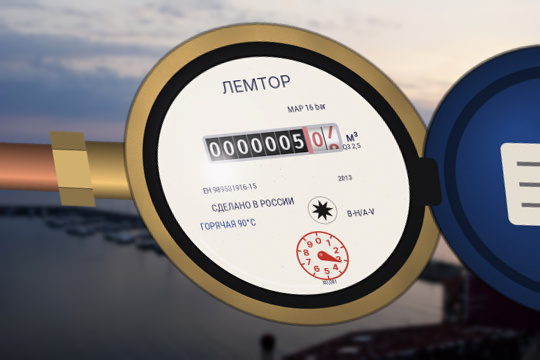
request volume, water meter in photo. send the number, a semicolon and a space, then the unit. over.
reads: 5.073; m³
